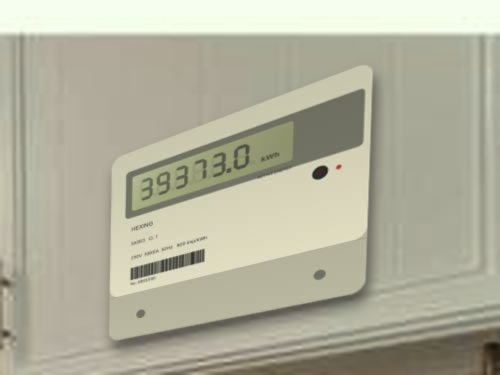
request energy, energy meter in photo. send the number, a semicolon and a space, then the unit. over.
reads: 39373.0; kWh
